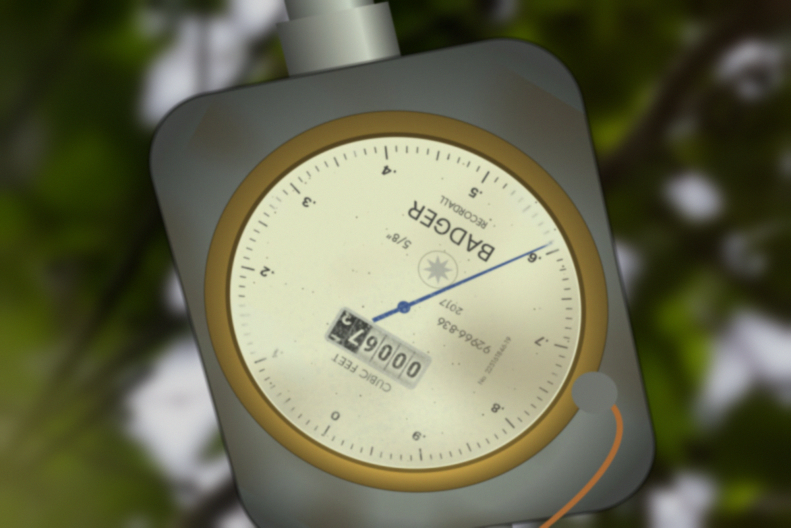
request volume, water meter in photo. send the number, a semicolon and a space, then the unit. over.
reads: 672.59; ft³
